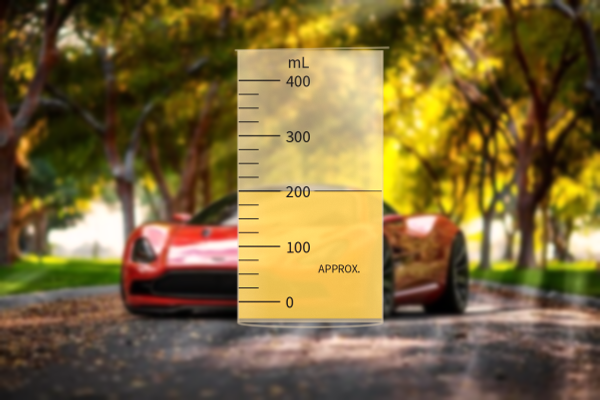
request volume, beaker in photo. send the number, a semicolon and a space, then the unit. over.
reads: 200; mL
